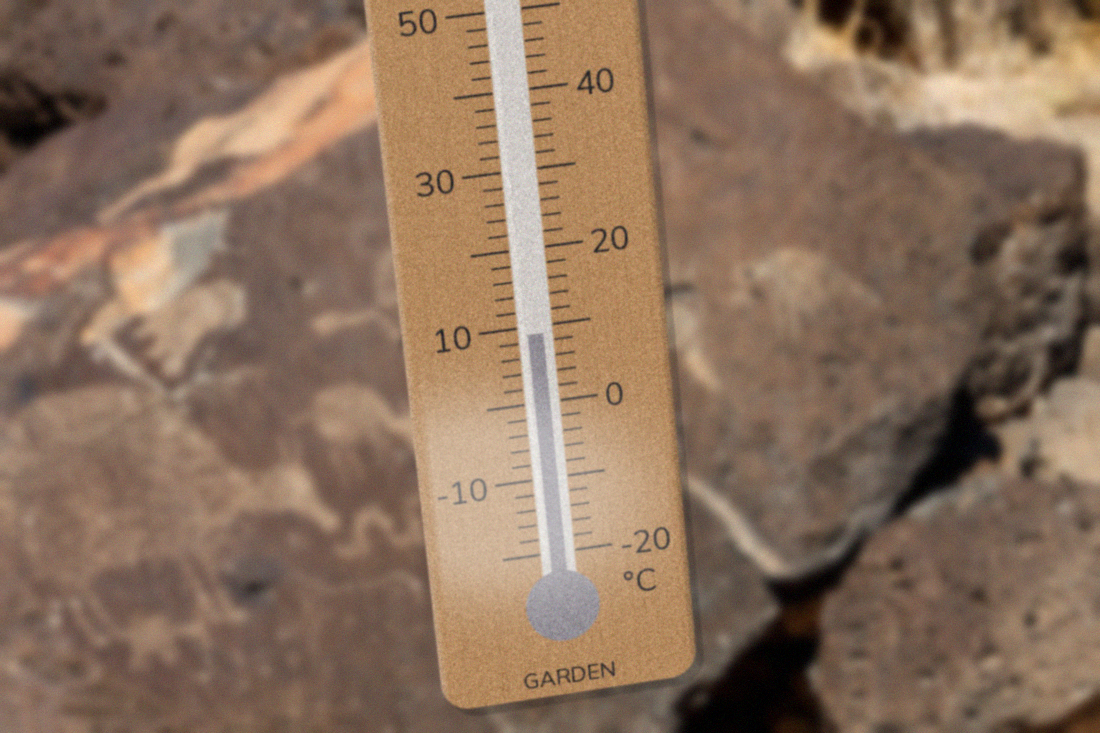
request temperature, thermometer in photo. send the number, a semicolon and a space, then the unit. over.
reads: 9; °C
